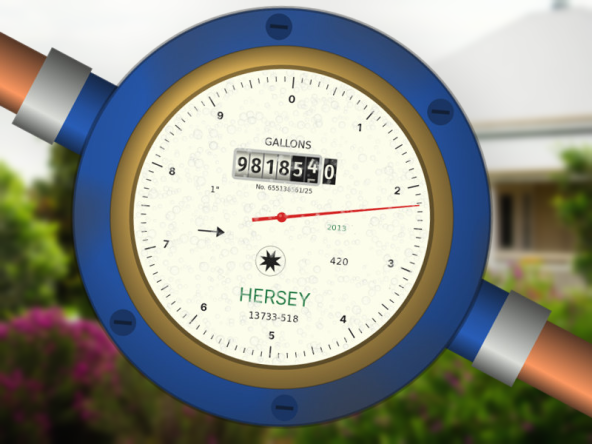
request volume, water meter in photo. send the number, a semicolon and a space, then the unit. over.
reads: 9818542.2; gal
